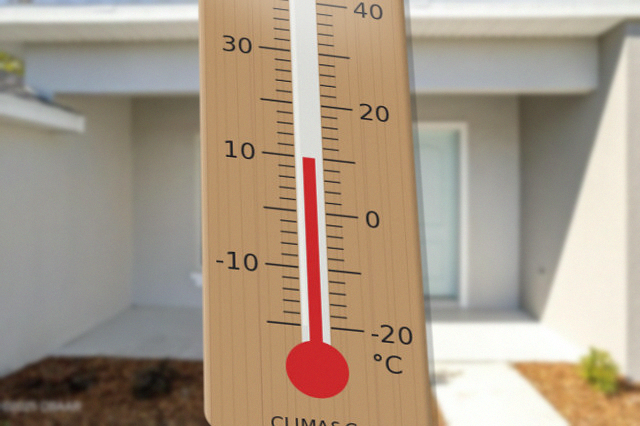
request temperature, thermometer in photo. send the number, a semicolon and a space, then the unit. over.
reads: 10; °C
